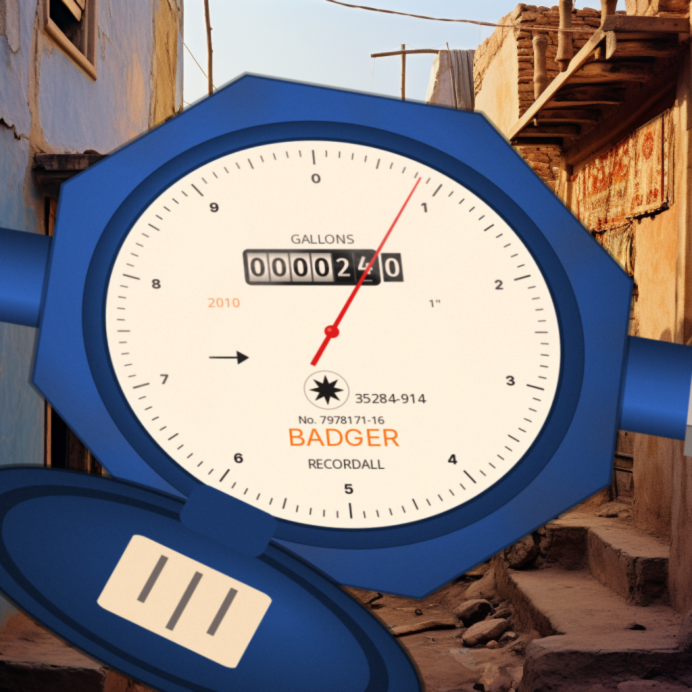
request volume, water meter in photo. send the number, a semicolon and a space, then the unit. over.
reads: 240.8; gal
